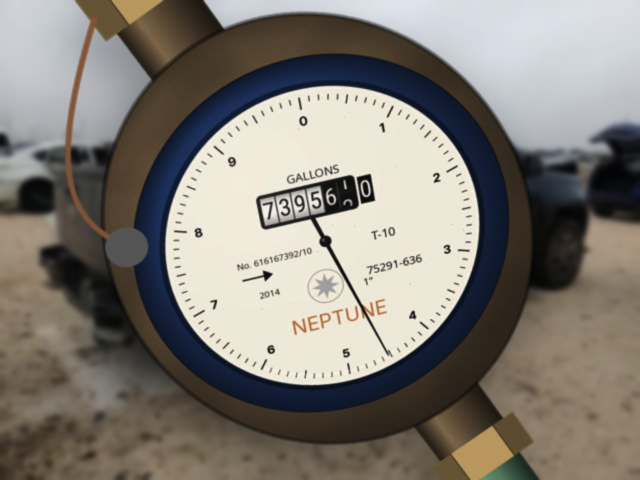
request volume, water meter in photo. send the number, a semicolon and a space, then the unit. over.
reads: 7395614.5; gal
